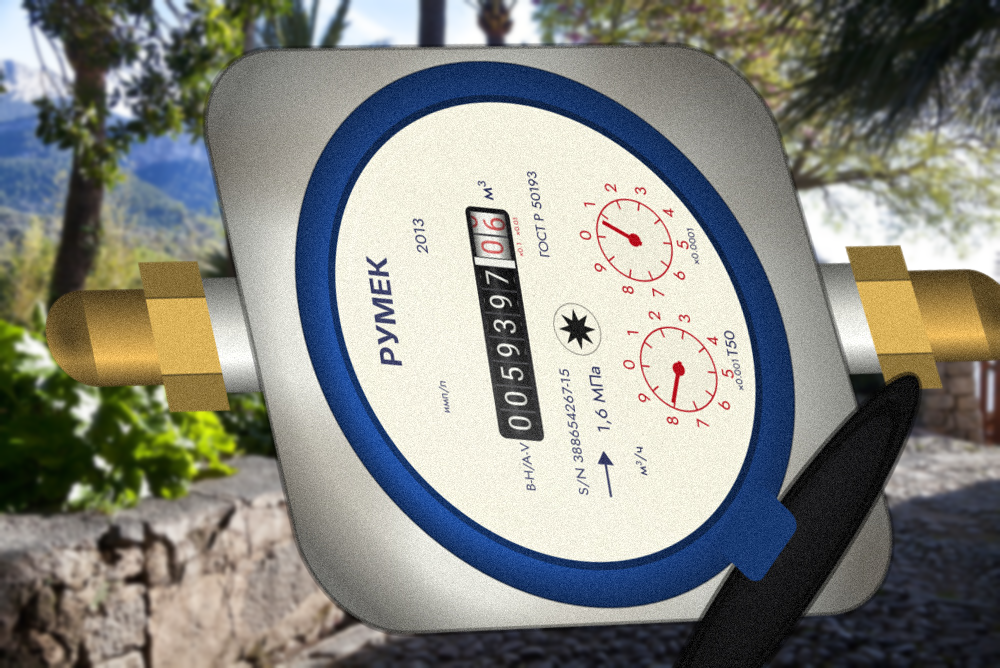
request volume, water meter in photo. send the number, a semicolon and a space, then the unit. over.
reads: 59397.0580; m³
